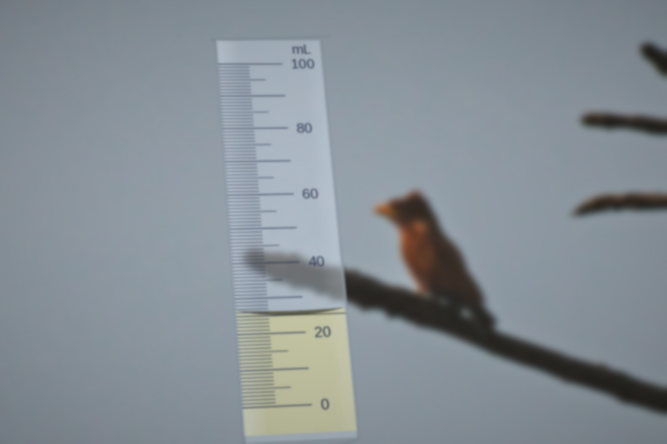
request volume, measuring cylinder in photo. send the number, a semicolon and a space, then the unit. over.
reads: 25; mL
